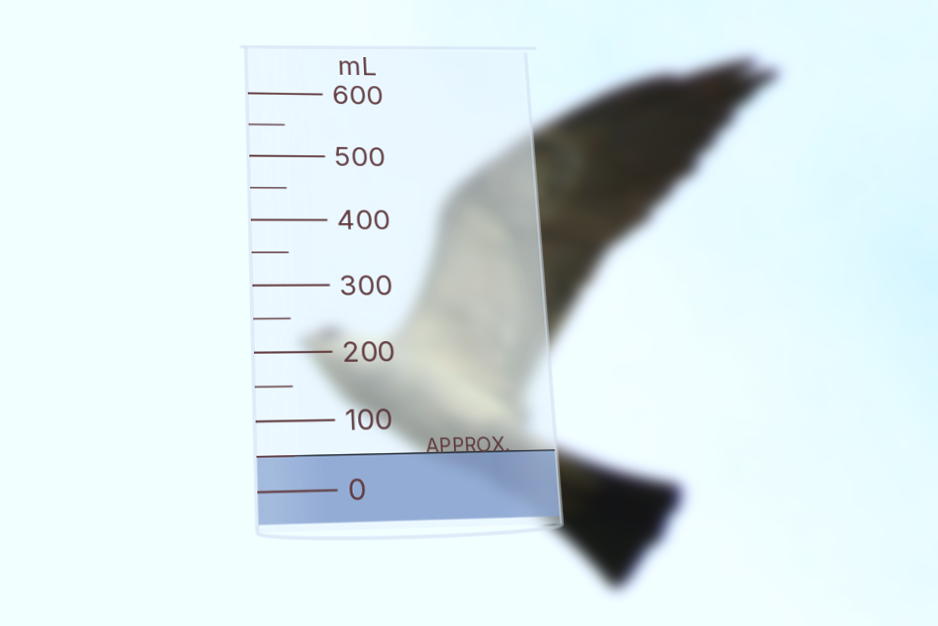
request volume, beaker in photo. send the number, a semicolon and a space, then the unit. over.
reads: 50; mL
